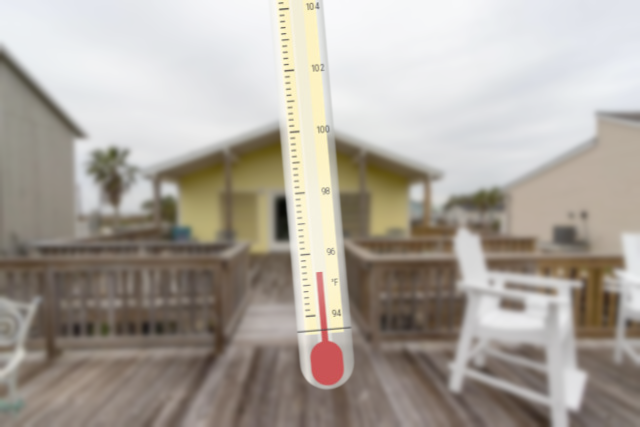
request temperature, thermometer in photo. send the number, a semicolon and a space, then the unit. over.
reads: 95.4; °F
